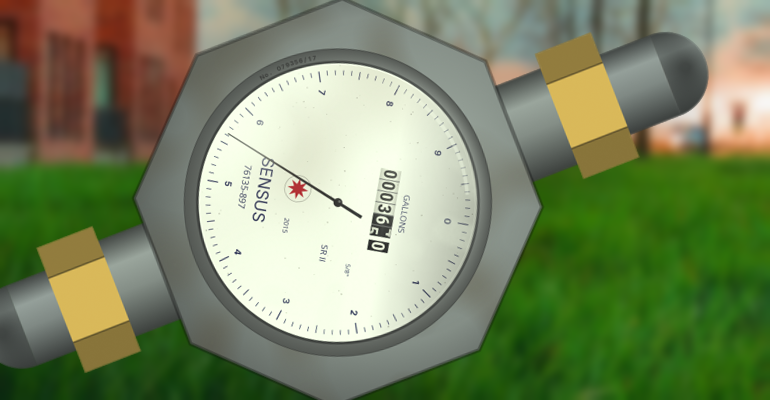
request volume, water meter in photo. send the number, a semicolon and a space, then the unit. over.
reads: 3645.6; gal
